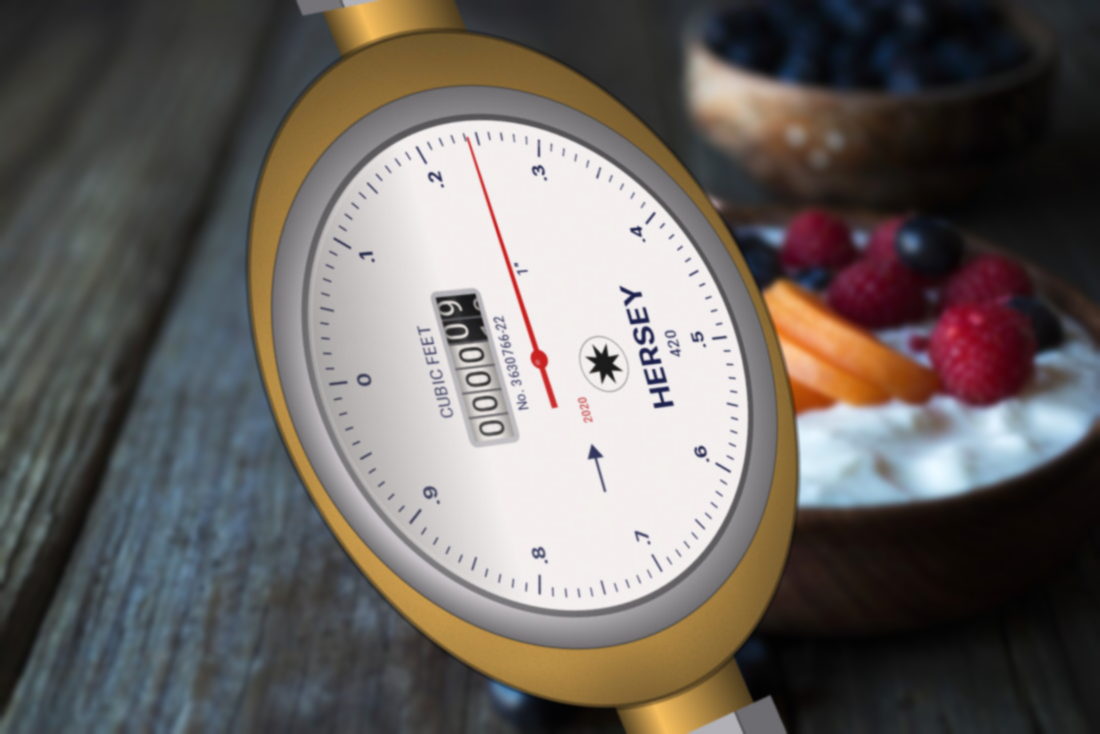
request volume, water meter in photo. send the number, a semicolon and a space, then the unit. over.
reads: 9.24; ft³
